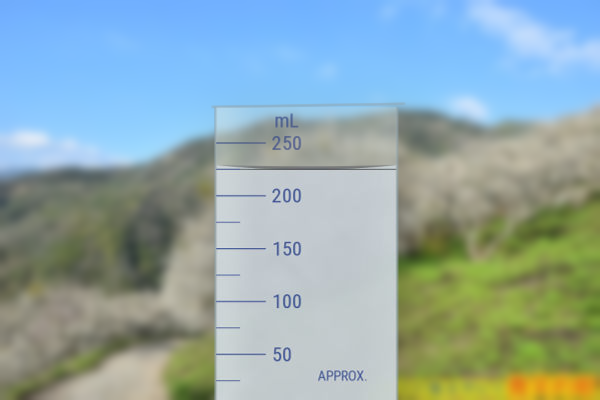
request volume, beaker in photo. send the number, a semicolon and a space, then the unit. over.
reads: 225; mL
